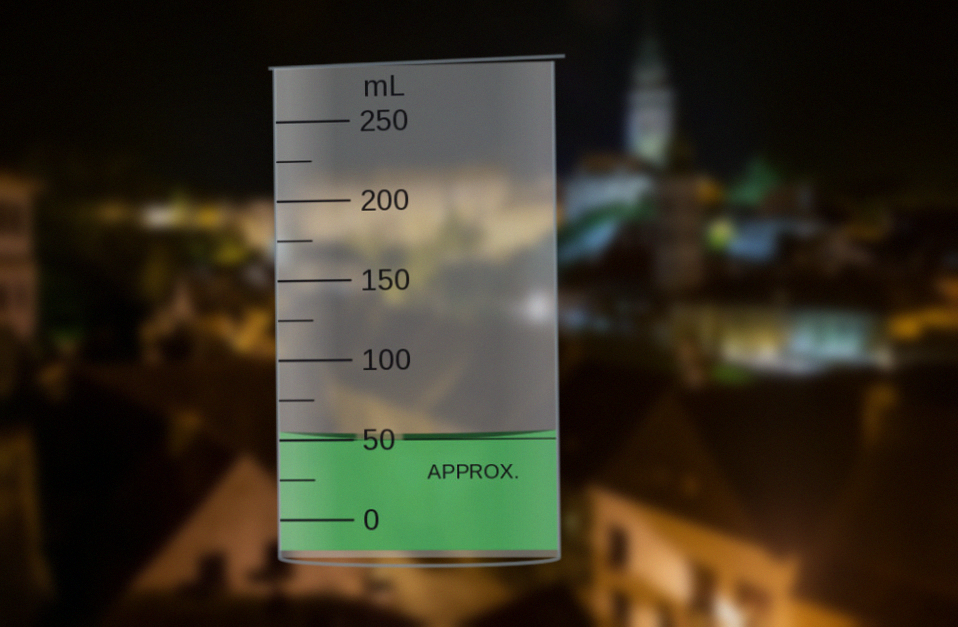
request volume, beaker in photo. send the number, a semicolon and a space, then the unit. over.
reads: 50; mL
